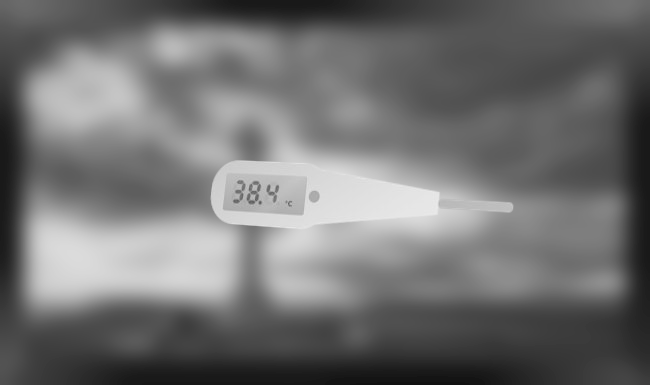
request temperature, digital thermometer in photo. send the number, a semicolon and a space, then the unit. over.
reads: 38.4; °C
